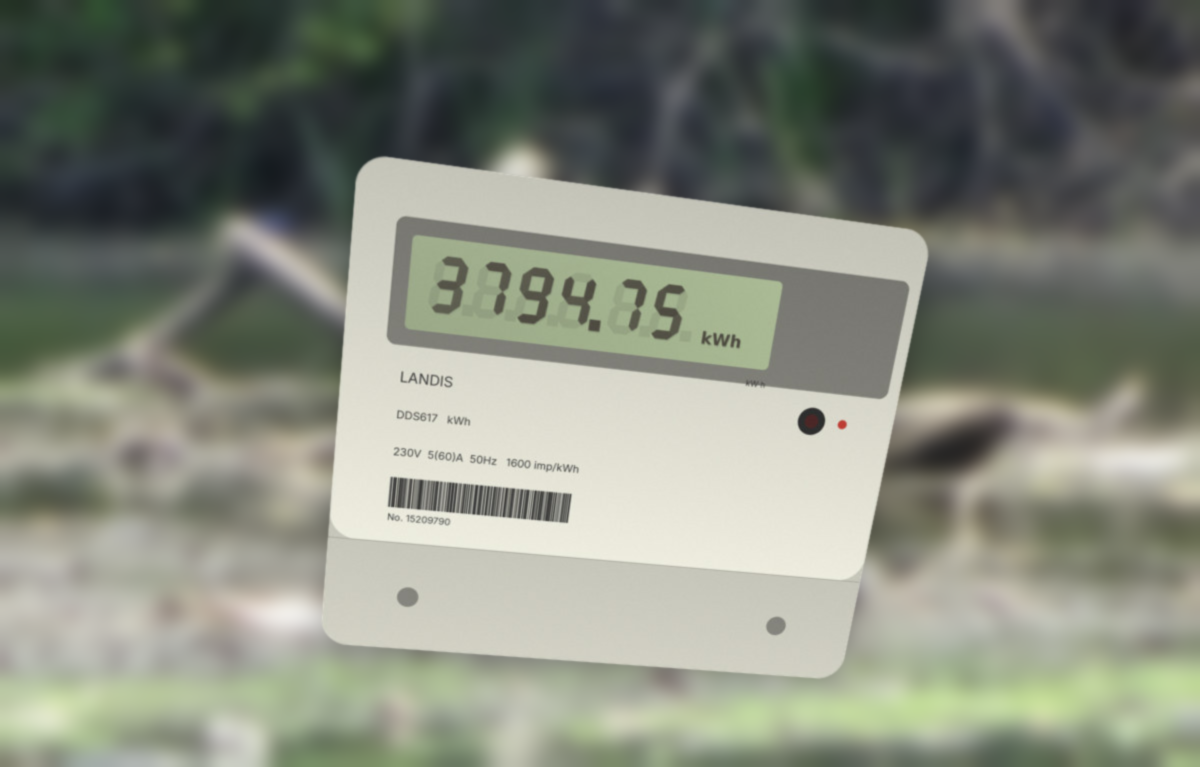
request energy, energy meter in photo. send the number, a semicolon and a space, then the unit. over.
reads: 3794.75; kWh
